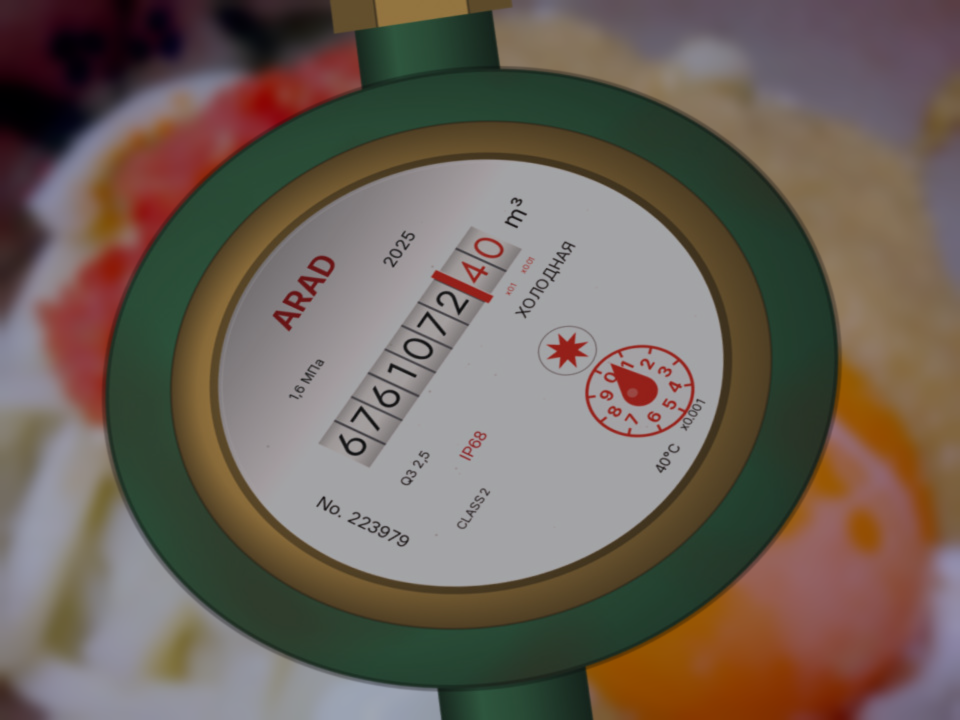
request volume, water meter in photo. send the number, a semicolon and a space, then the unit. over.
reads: 6761072.400; m³
